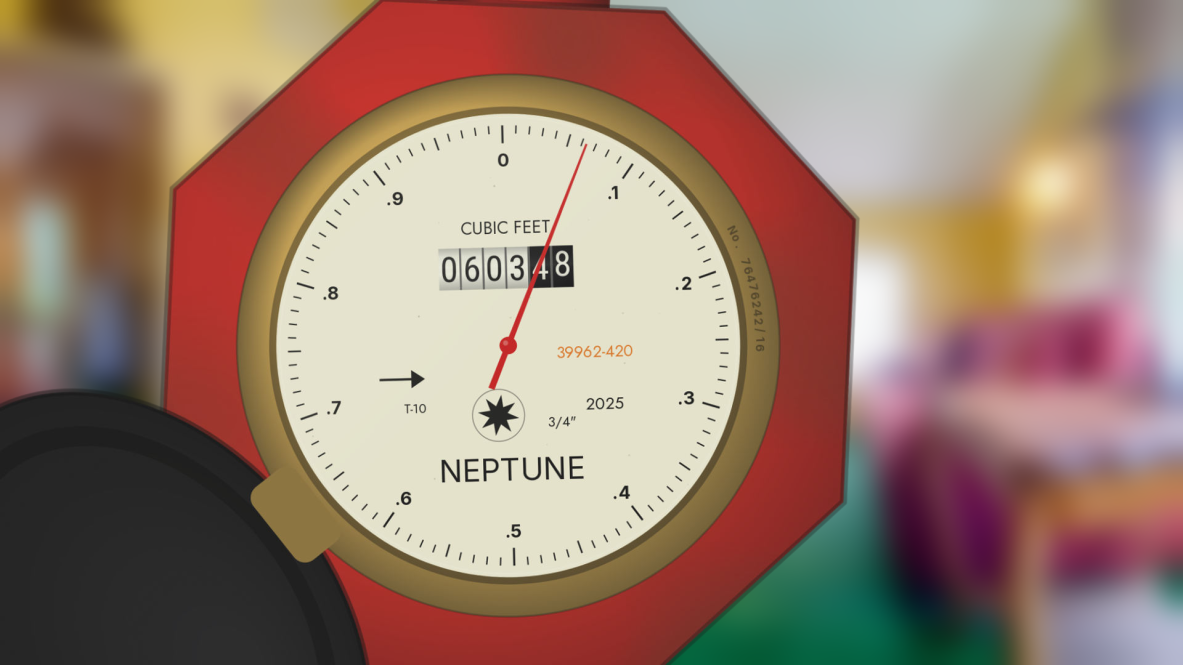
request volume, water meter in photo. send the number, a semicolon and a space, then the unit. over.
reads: 60348.06; ft³
